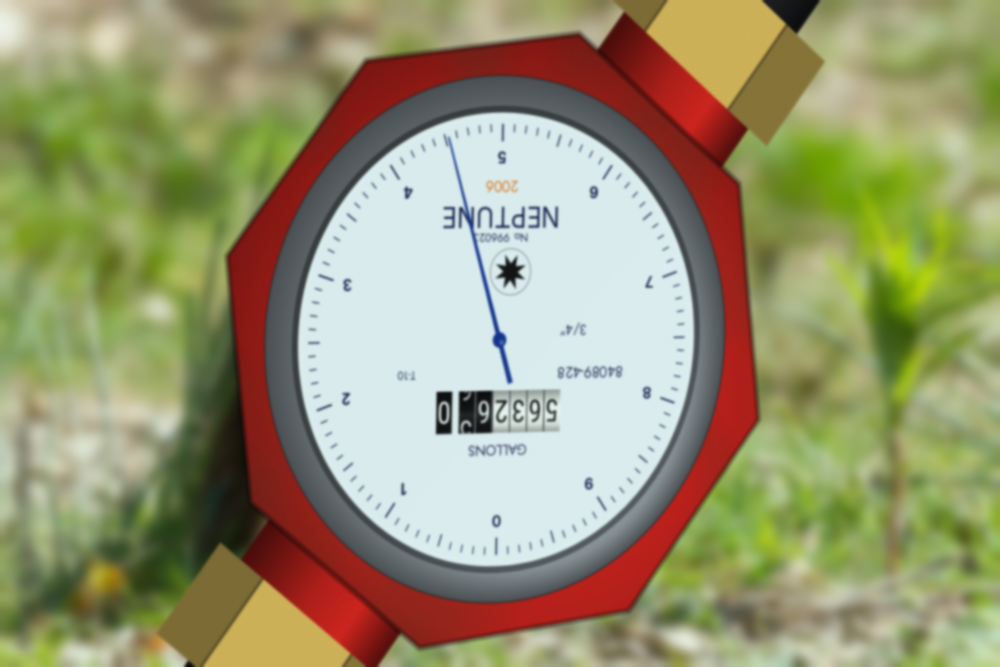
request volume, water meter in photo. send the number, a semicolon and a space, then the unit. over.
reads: 5632654.5; gal
